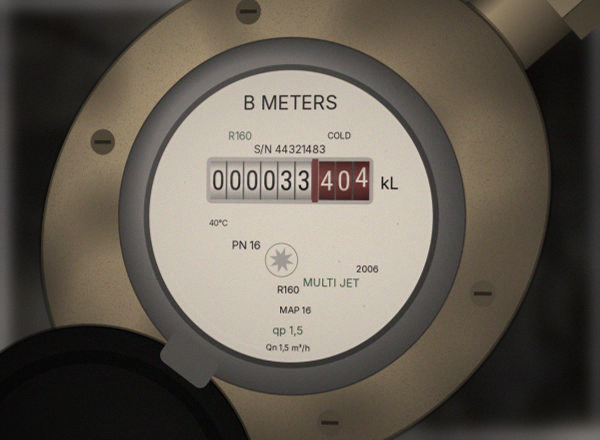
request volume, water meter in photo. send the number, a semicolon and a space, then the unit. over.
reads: 33.404; kL
